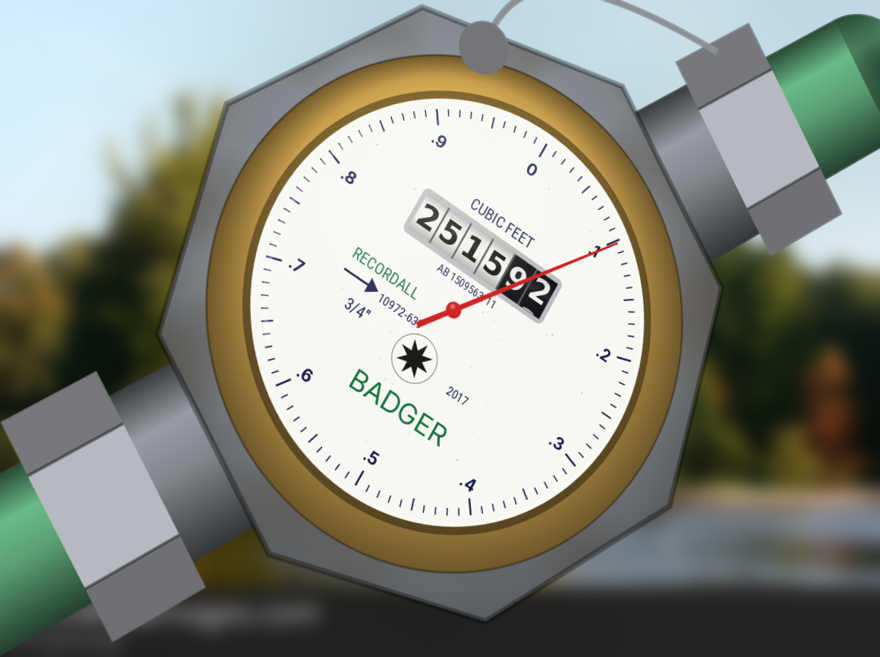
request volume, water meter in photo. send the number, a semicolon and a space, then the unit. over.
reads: 251592.10; ft³
